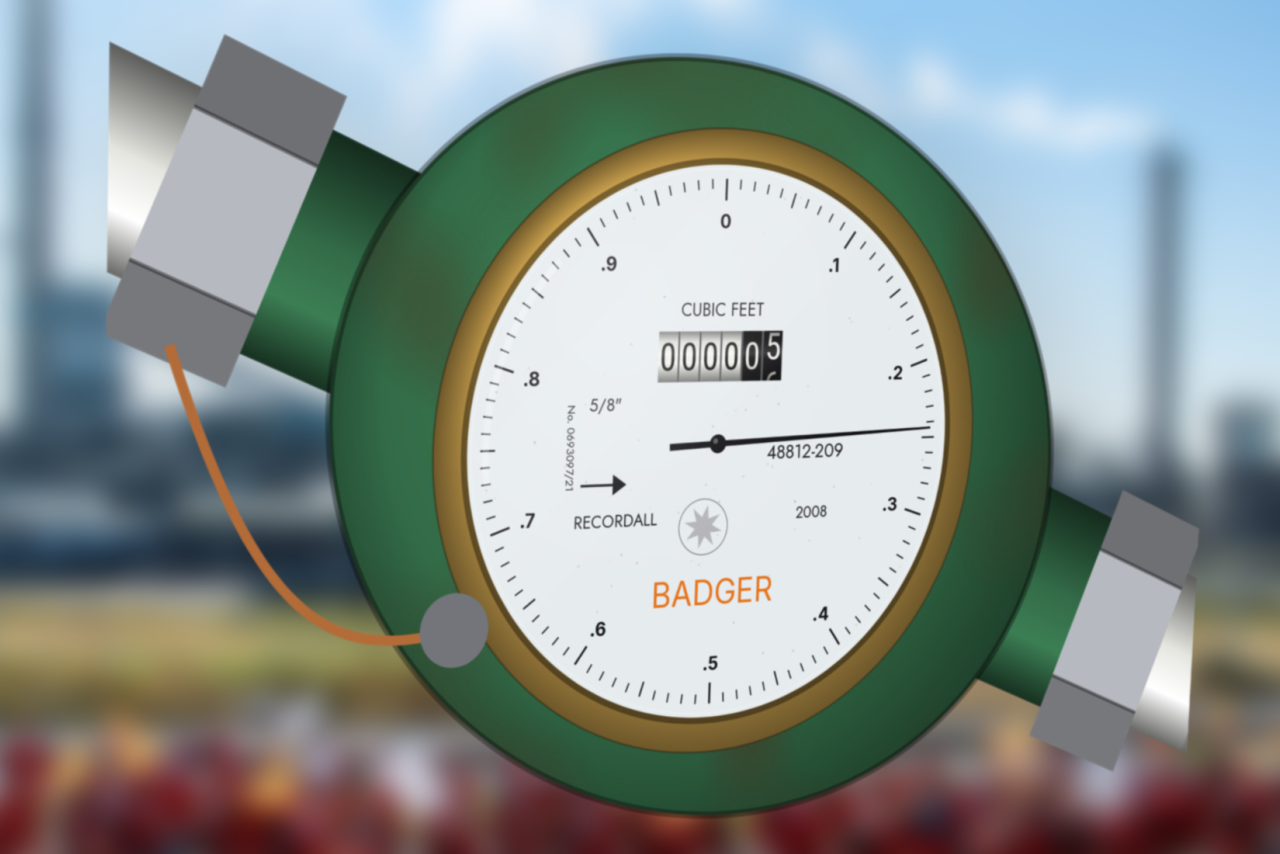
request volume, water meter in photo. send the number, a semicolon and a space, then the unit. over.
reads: 5.24; ft³
